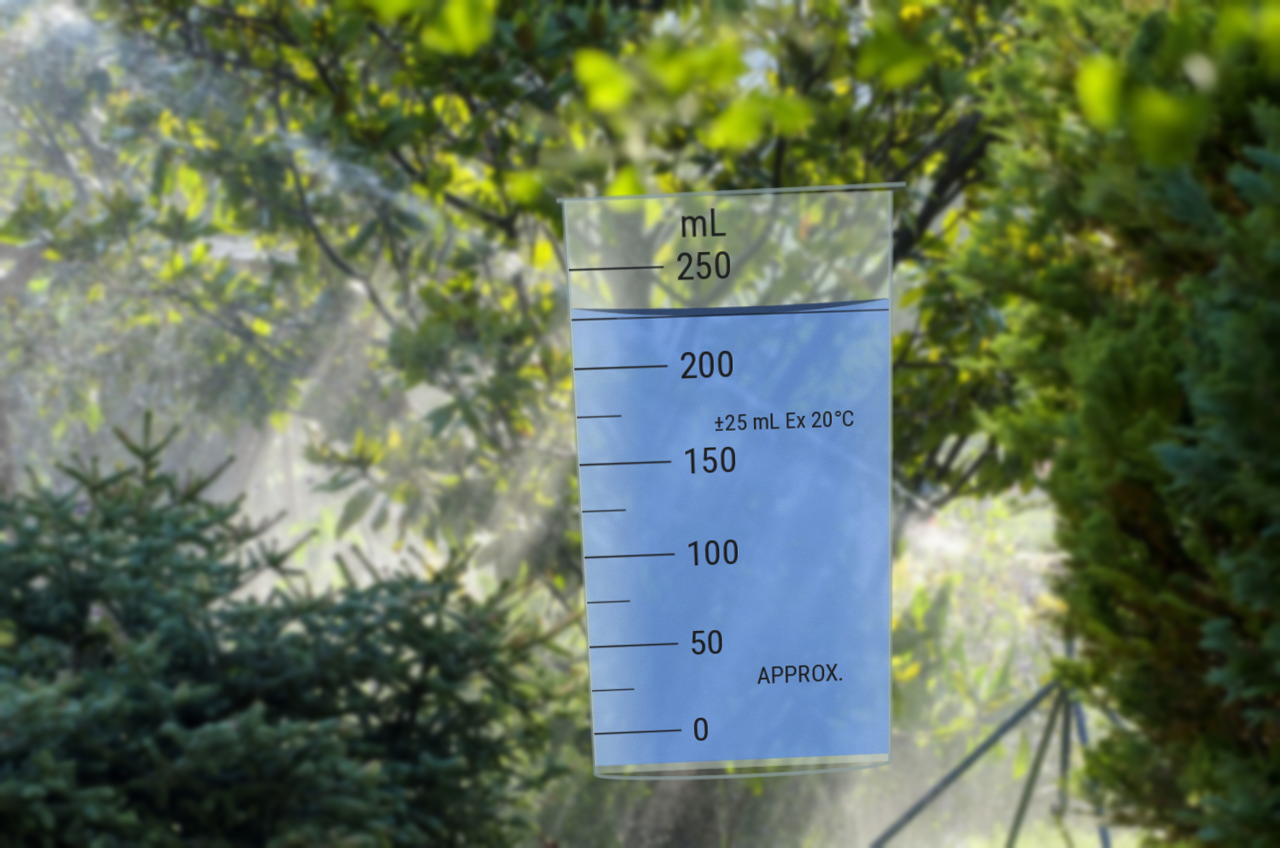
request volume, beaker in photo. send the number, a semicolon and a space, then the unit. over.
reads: 225; mL
